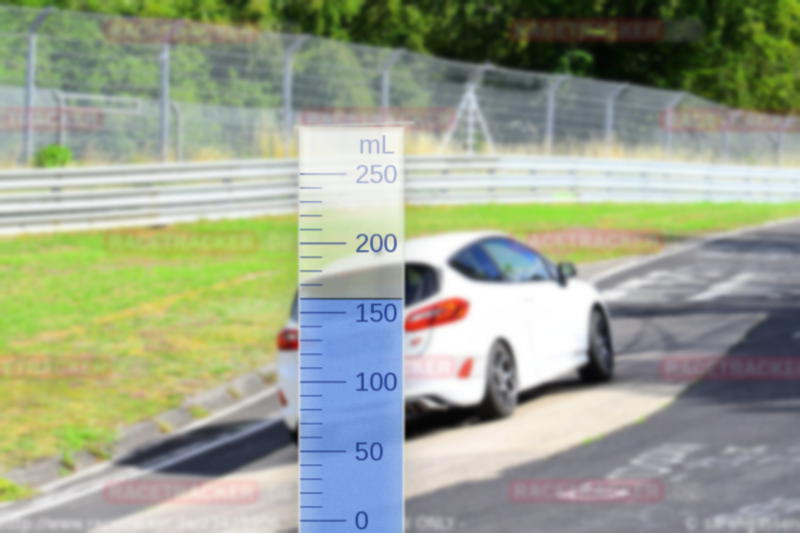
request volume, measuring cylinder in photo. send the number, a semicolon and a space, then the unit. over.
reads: 160; mL
